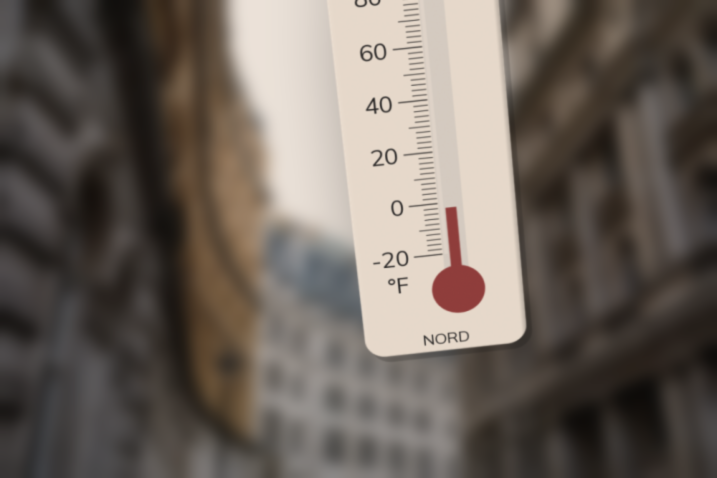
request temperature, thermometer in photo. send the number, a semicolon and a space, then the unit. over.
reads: -2; °F
